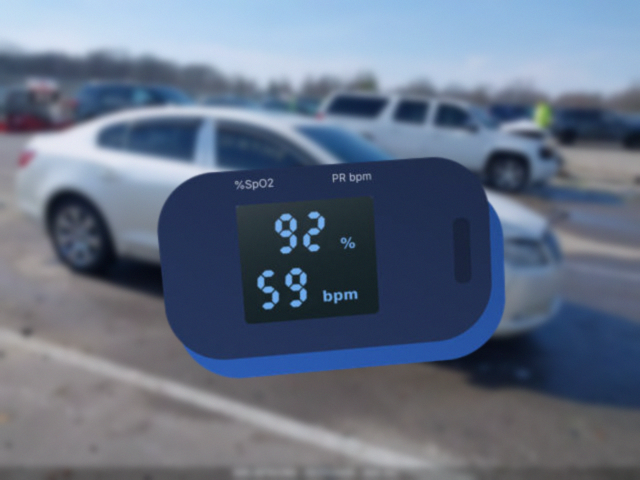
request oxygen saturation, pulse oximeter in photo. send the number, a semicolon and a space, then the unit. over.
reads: 92; %
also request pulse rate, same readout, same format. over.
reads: 59; bpm
